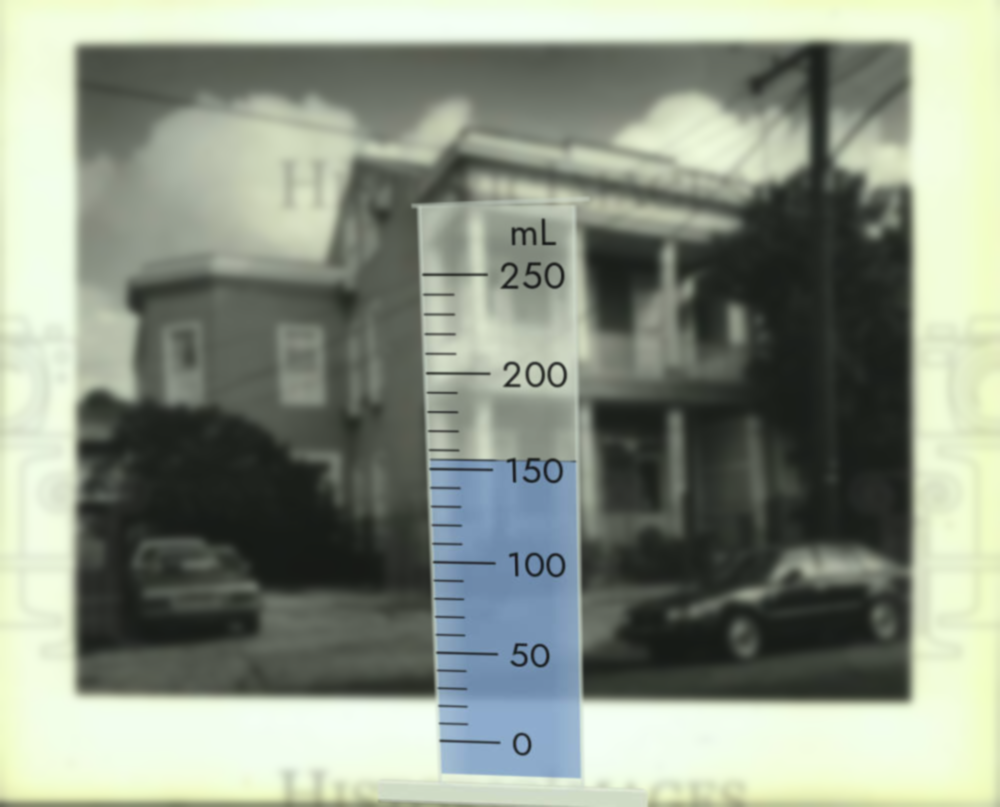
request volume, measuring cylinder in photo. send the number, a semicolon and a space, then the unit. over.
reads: 155; mL
